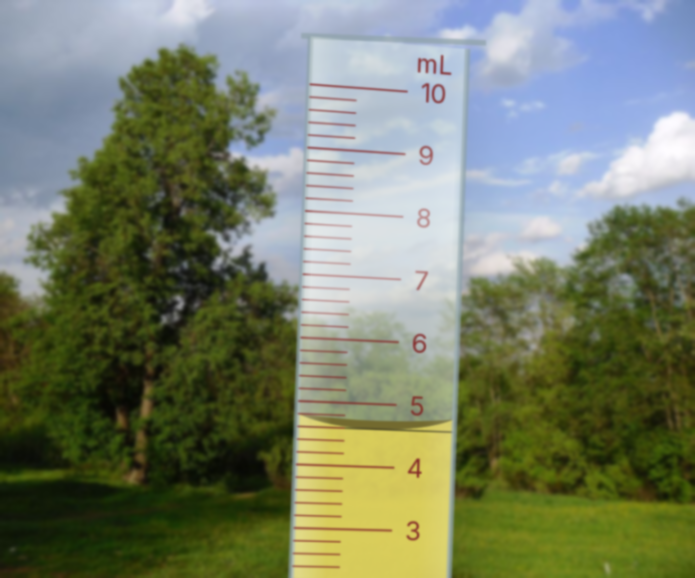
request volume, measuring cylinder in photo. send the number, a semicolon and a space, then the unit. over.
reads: 4.6; mL
